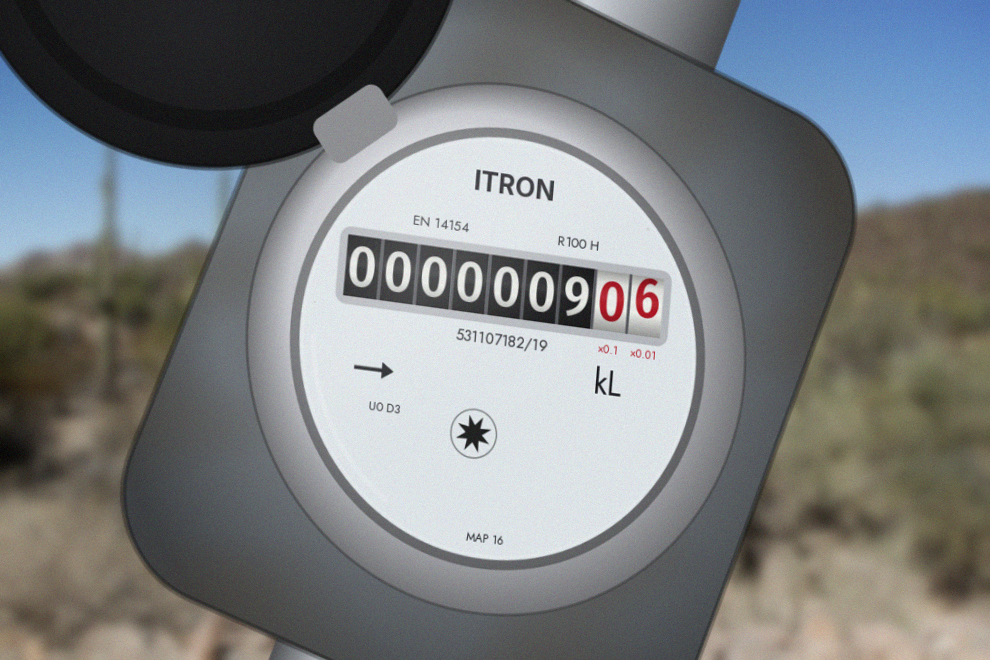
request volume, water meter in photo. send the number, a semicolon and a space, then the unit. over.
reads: 9.06; kL
